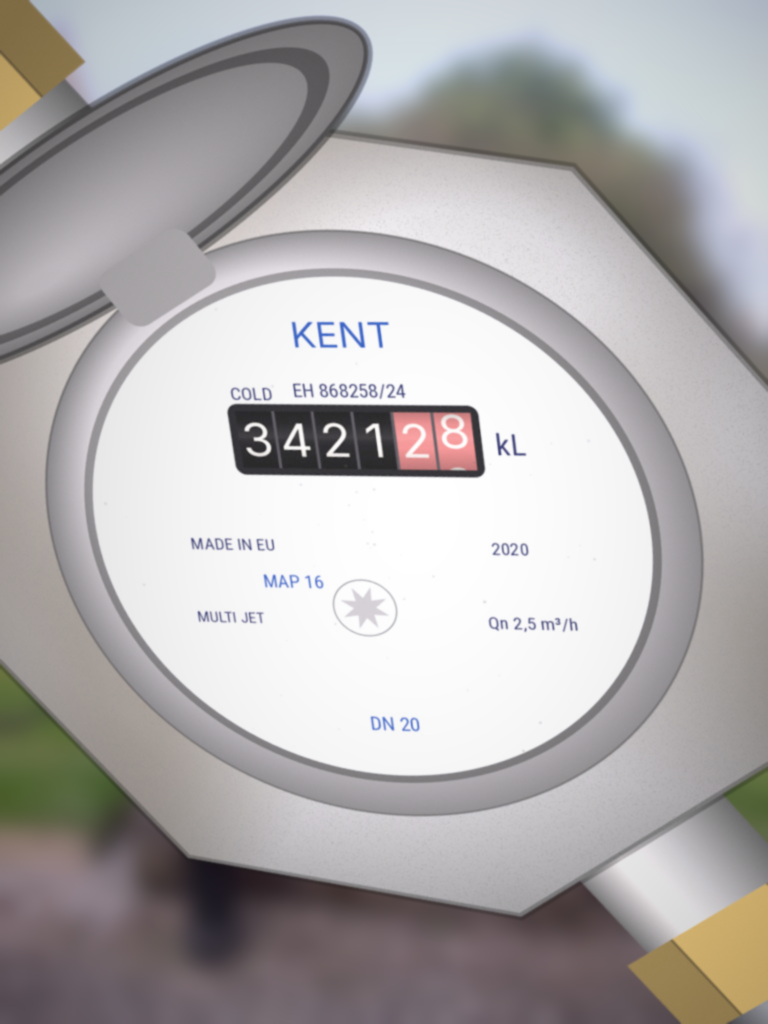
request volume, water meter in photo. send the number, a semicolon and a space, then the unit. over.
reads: 3421.28; kL
